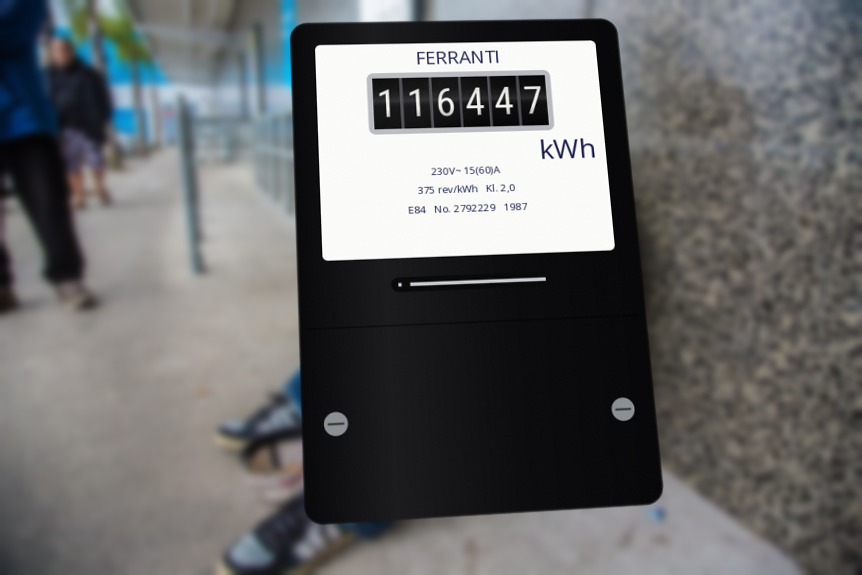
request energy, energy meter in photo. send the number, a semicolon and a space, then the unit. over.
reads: 116447; kWh
